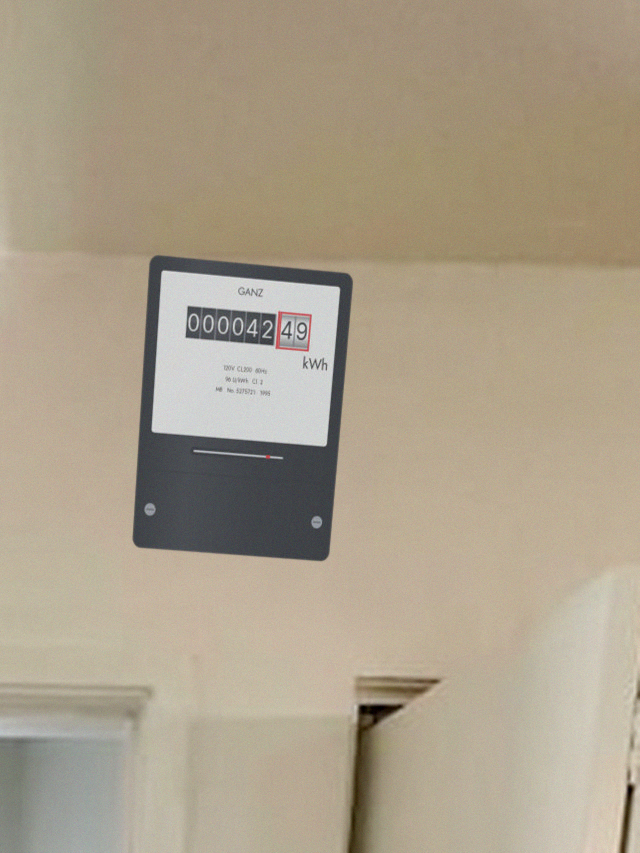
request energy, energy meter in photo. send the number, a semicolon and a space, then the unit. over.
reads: 42.49; kWh
